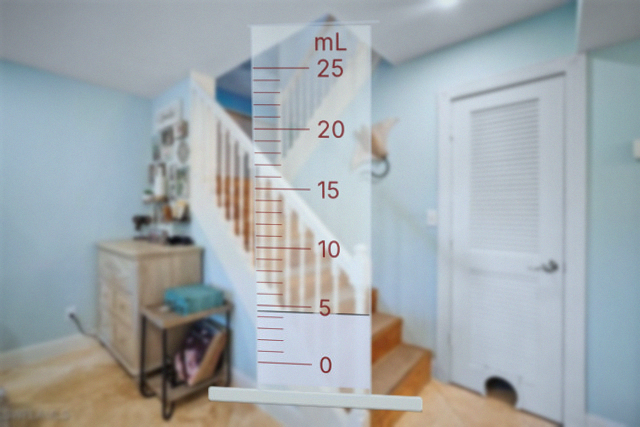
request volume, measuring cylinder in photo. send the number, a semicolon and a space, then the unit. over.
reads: 4.5; mL
